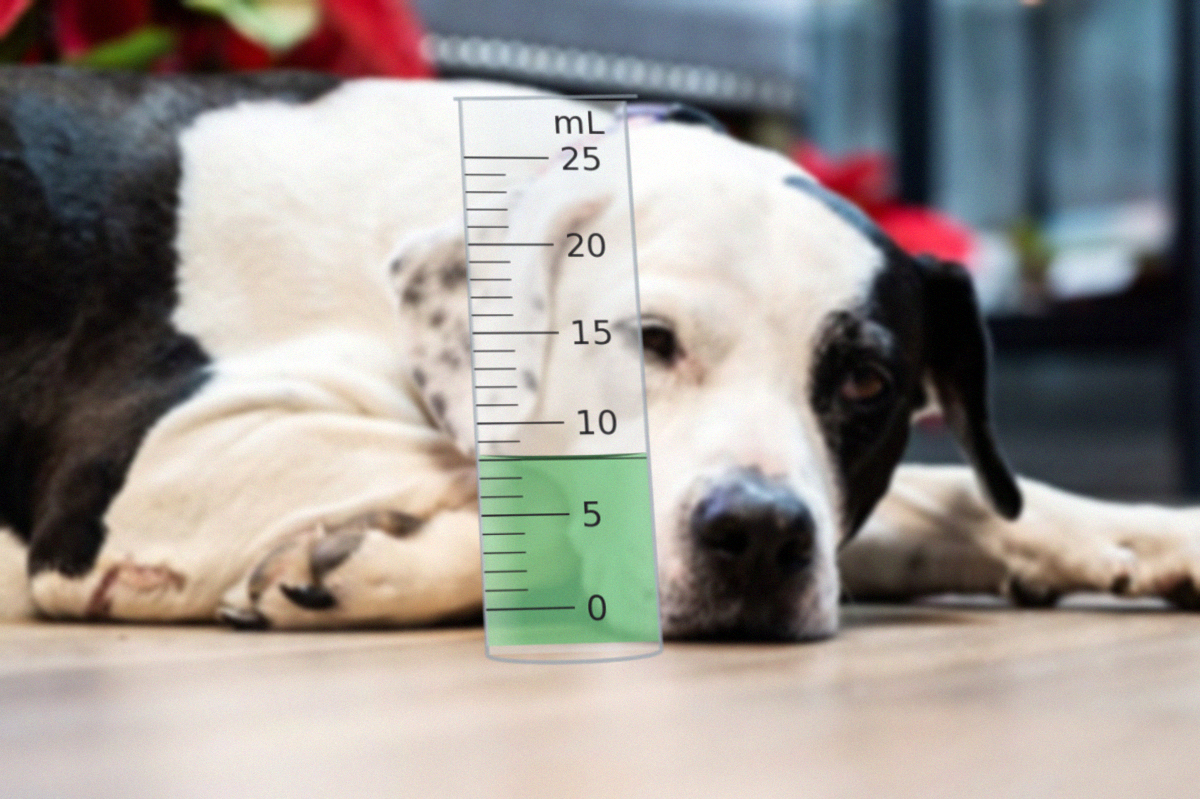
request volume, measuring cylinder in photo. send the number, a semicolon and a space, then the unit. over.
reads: 8; mL
